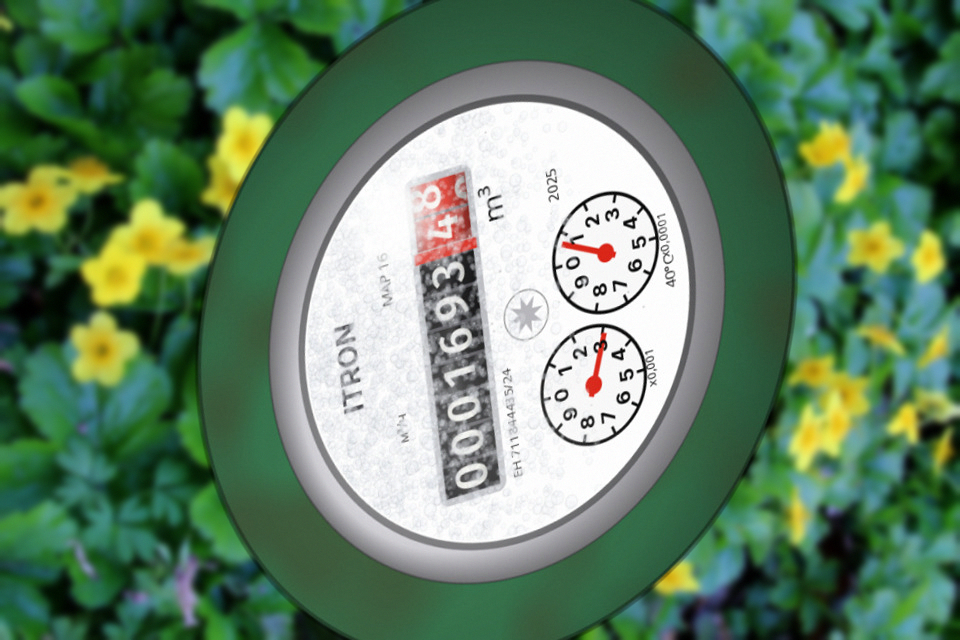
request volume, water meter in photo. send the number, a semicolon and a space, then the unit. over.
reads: 1693.4830; m³
